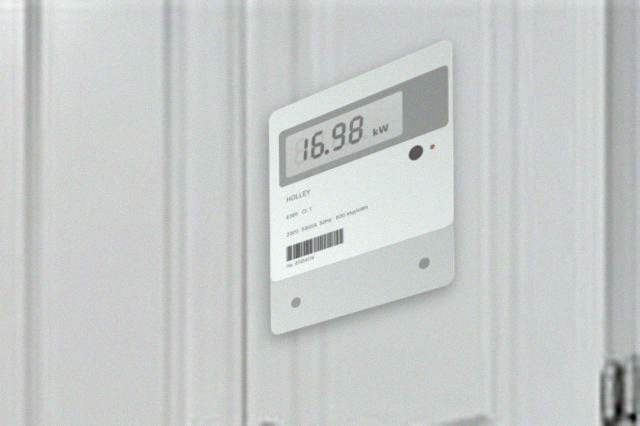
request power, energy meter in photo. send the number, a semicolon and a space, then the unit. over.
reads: 16.98; kW
